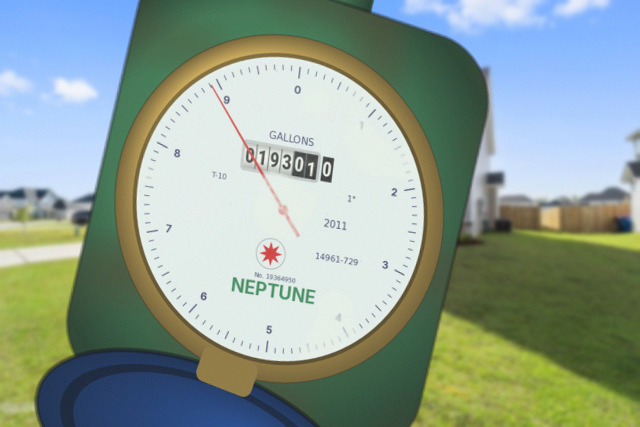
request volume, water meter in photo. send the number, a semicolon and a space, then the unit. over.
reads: 193008.9; gal
